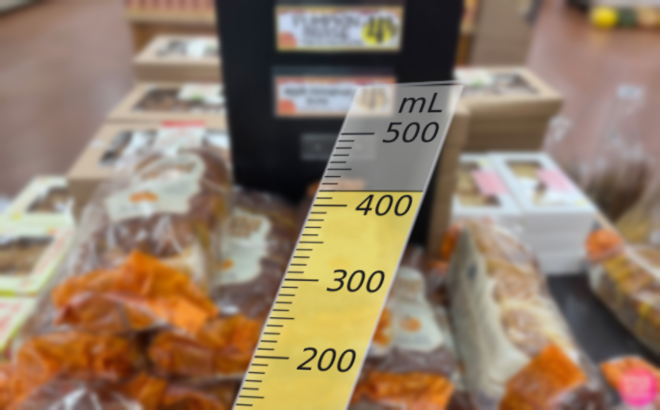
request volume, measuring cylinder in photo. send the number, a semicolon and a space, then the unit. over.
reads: 420; mL
